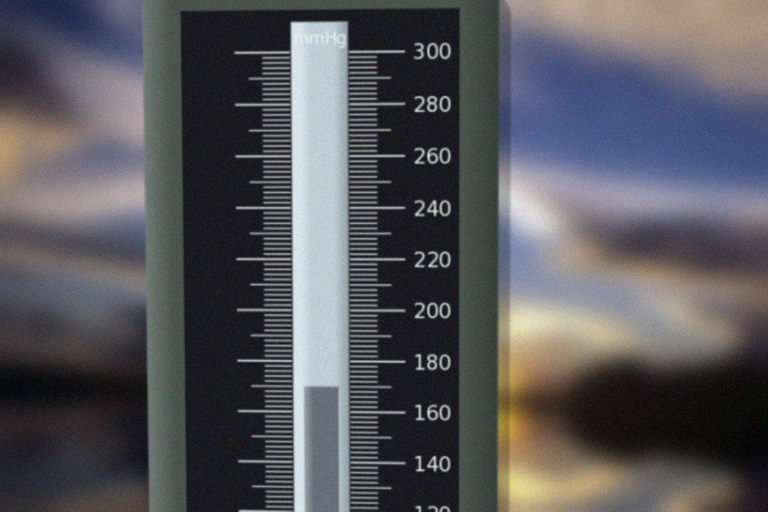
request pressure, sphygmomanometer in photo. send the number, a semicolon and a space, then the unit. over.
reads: 170; mmHg
